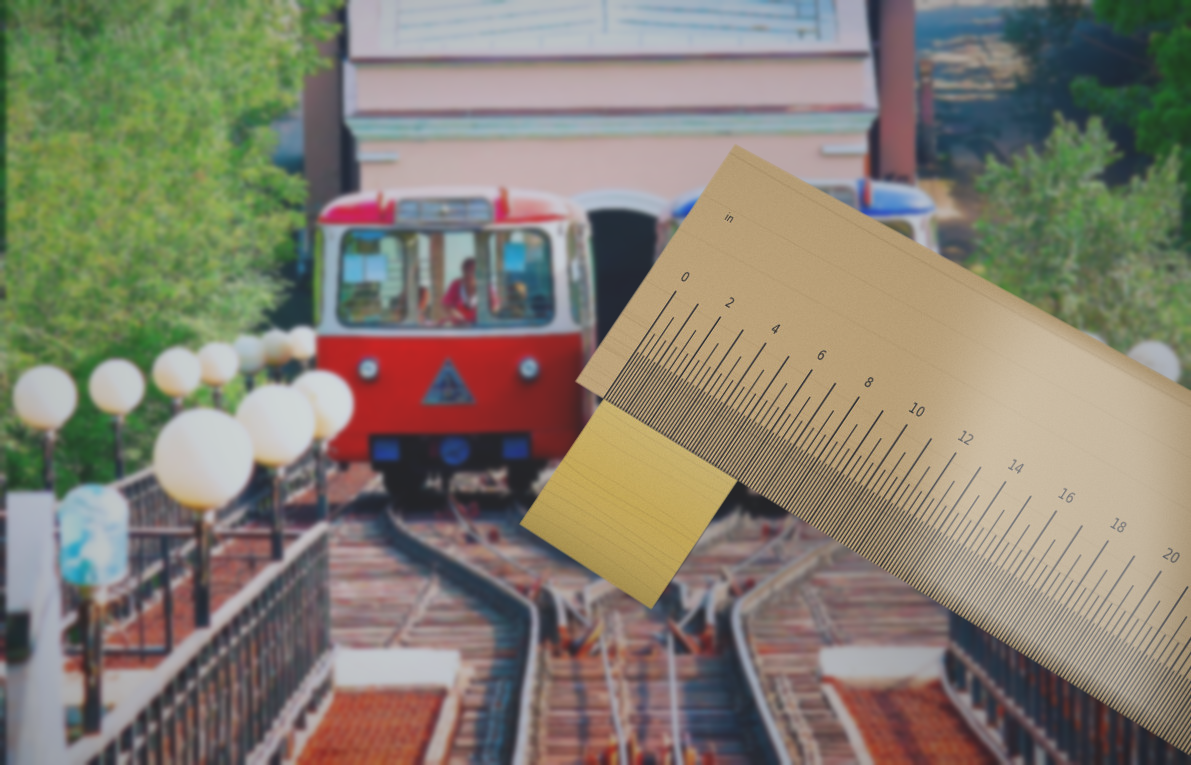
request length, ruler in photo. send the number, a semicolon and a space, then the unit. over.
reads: 6; in
